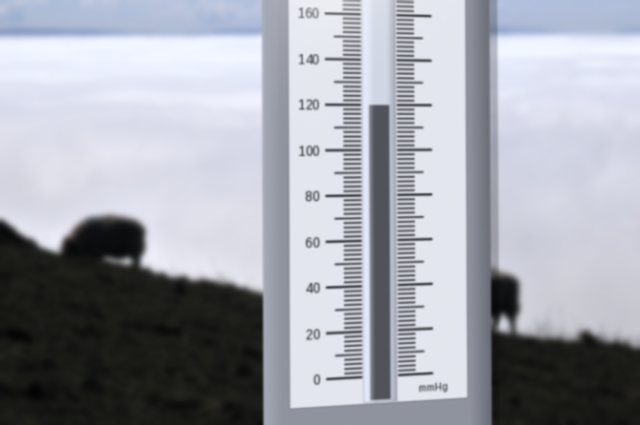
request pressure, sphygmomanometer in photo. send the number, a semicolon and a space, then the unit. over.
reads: 120; mmHg
